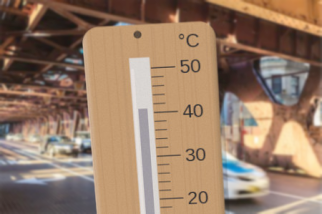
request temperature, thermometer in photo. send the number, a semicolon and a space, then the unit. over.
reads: 41; °C
